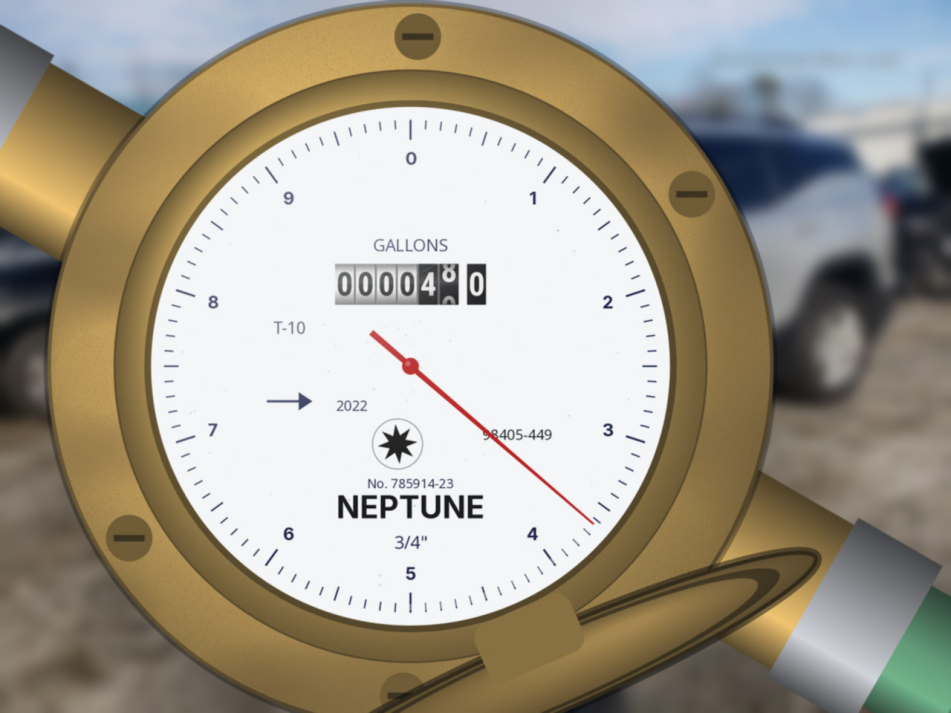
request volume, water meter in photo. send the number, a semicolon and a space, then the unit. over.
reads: 483.6; gal
